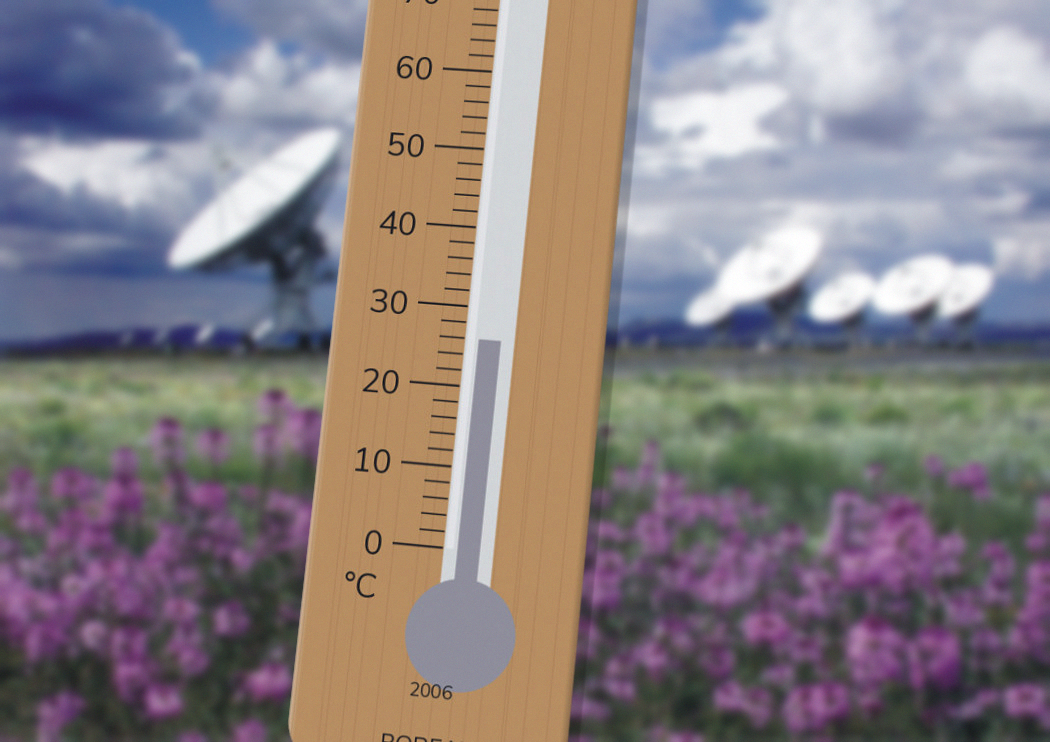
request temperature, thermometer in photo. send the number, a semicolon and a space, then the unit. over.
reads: 26; °C
